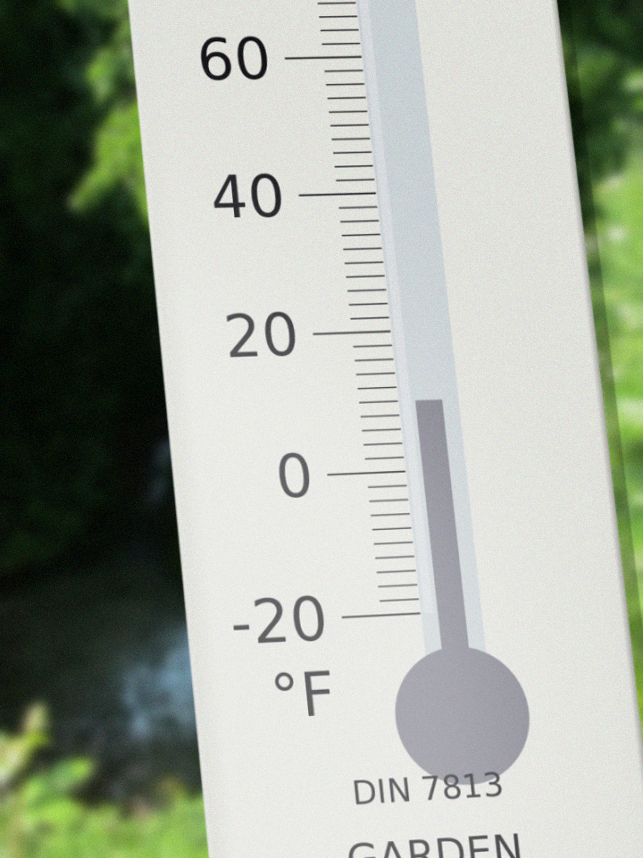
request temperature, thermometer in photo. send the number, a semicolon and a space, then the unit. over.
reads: 10; °F
